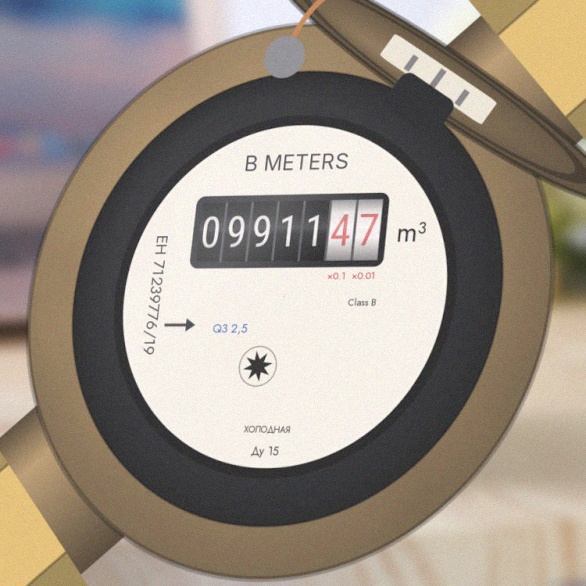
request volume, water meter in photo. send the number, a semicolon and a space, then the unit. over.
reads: 9911.47; m³
